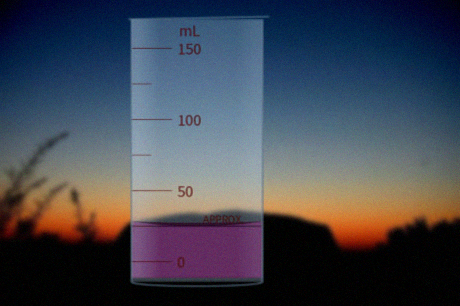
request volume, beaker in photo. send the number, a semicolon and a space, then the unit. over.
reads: 25; mL
